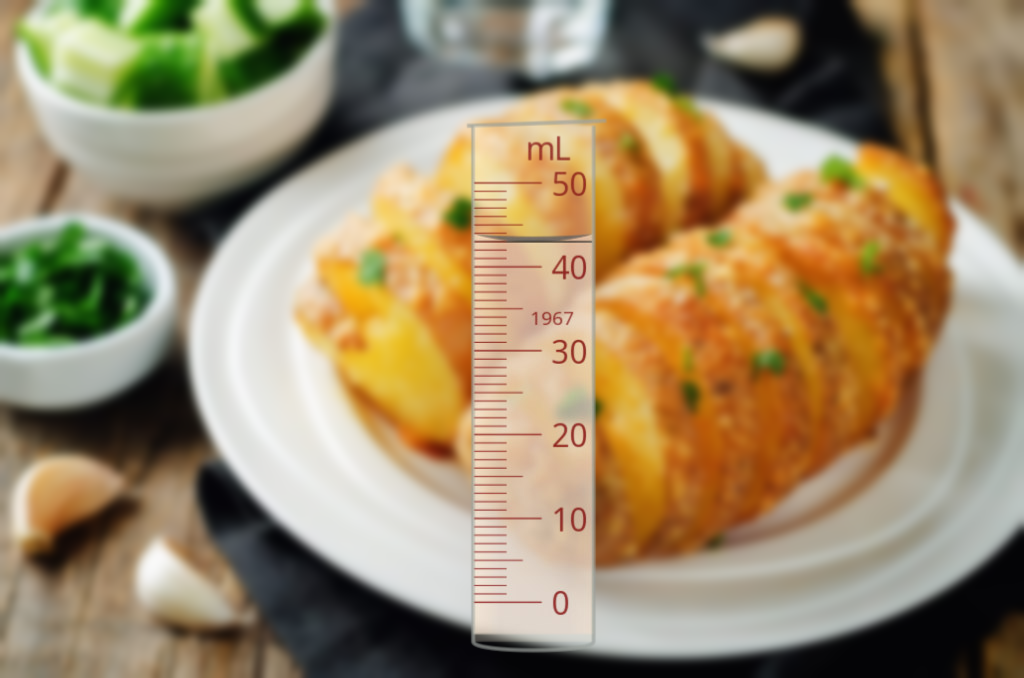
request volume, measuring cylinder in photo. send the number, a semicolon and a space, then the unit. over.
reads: 43; mL
